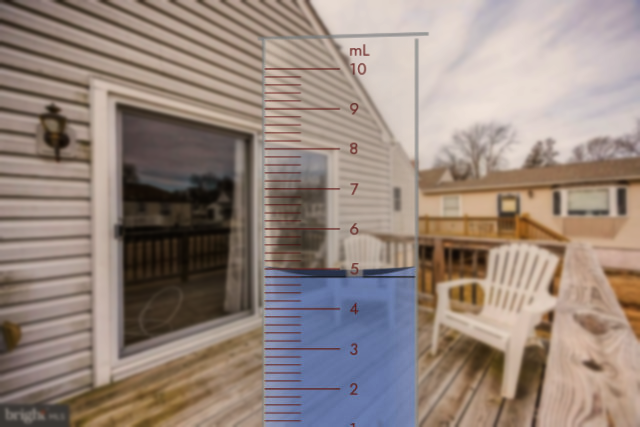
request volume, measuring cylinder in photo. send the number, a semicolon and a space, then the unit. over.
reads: 4.8; mL
